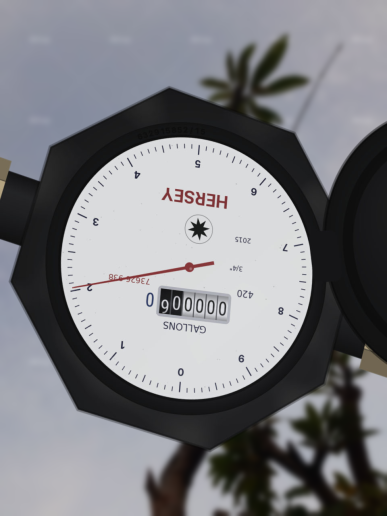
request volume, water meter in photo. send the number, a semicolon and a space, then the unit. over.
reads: 62.0; gal
